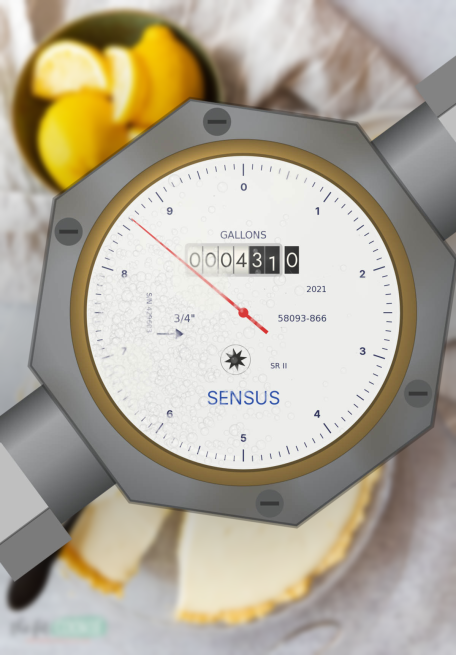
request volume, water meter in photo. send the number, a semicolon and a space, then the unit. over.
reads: 4308.6; gal
